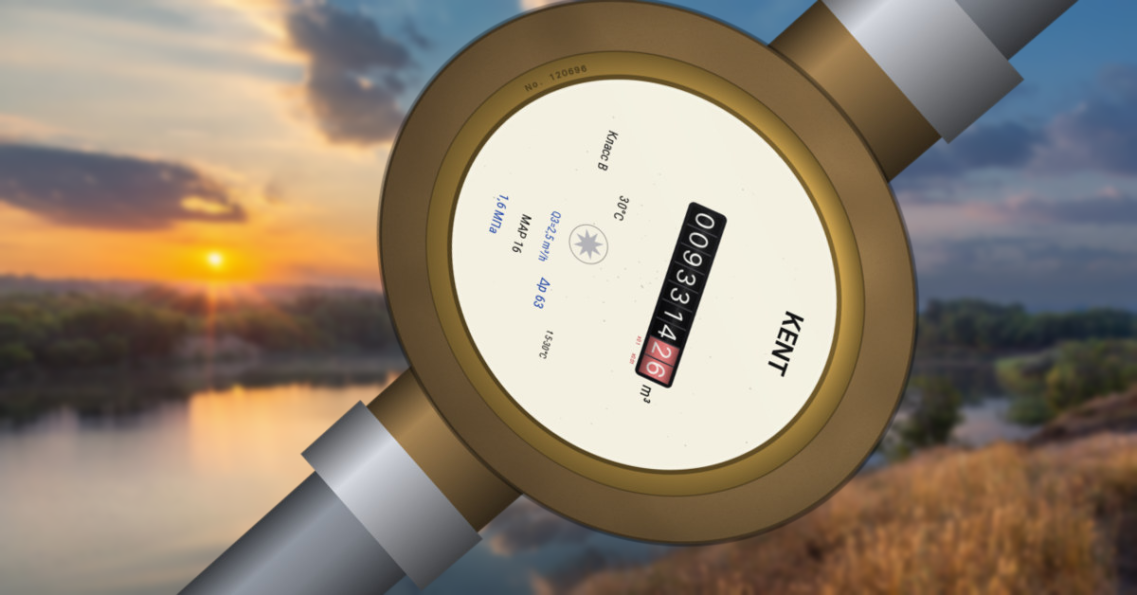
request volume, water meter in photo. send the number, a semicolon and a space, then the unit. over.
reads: 93314.26; m³
